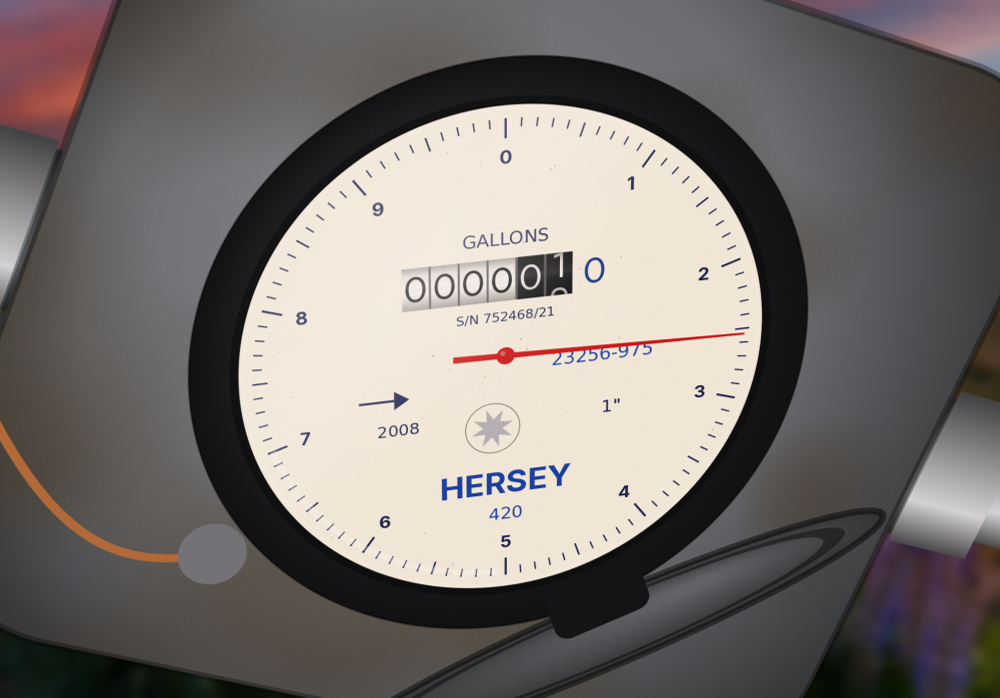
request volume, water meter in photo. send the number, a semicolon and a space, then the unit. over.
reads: 12.5; gal
